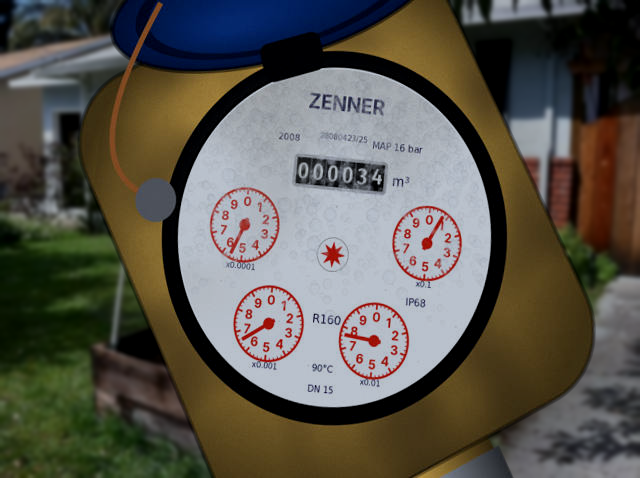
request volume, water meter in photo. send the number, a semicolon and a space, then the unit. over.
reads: 34.0765; m³
